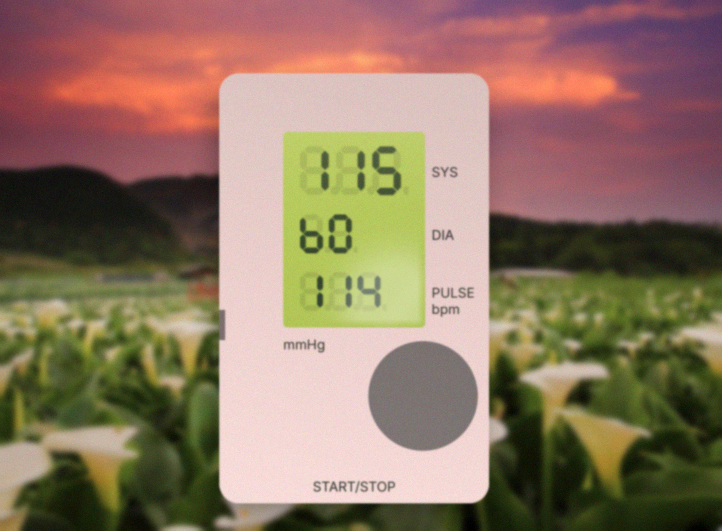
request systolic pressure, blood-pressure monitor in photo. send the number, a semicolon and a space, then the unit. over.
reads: 115; mmHg
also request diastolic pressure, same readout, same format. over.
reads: 60; mmHg
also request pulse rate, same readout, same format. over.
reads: 114; bpm
